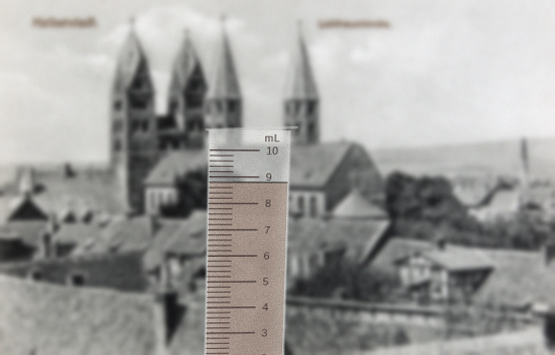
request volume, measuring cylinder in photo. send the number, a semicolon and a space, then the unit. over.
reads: 8.8; mL
